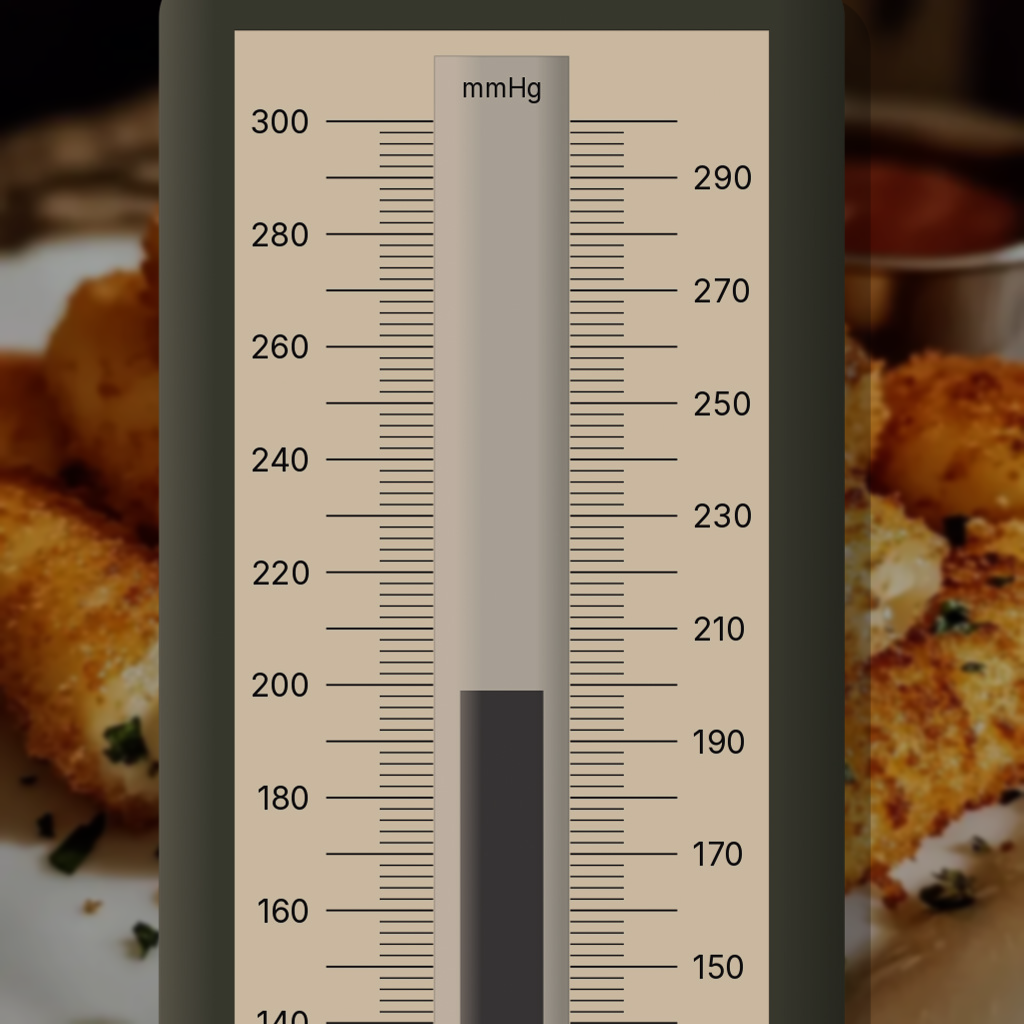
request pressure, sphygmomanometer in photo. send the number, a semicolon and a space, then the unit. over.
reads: 199; mmHg
